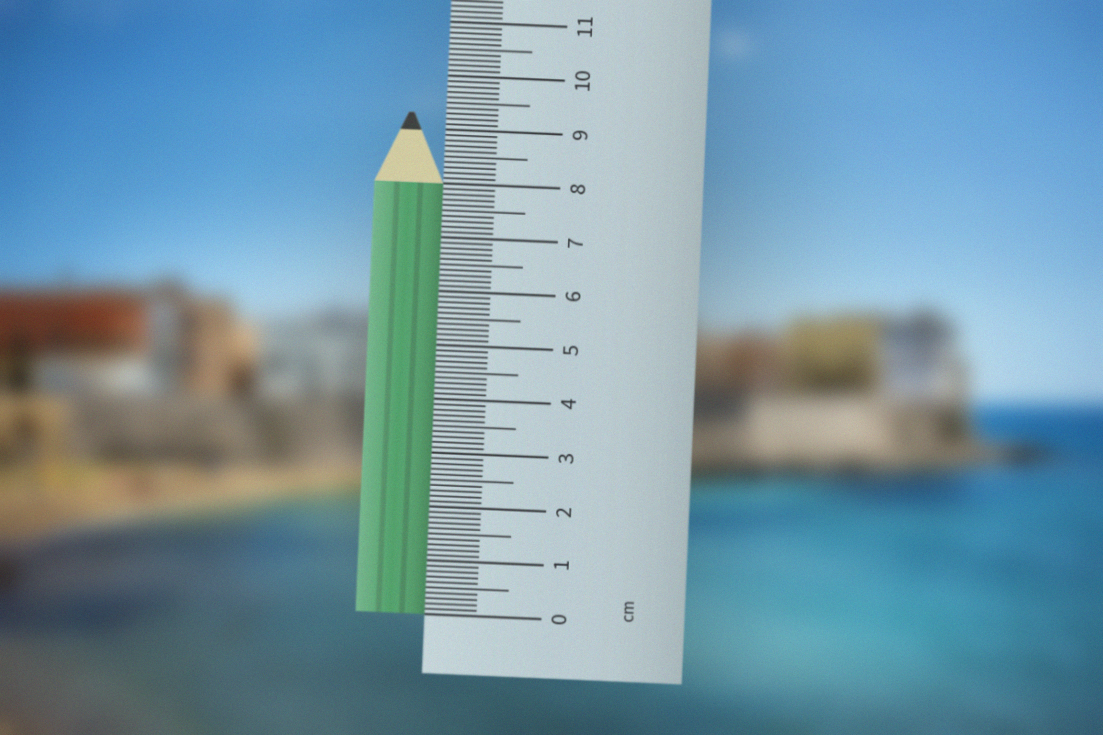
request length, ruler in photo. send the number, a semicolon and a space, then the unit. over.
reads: 9.3; cm
